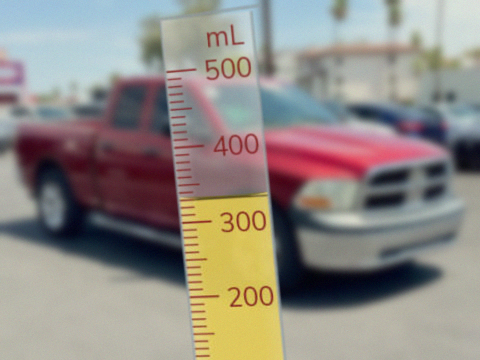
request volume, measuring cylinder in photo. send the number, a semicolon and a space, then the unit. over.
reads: 330; mL
